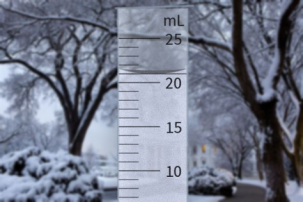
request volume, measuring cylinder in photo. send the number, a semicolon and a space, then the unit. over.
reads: 21; mL
